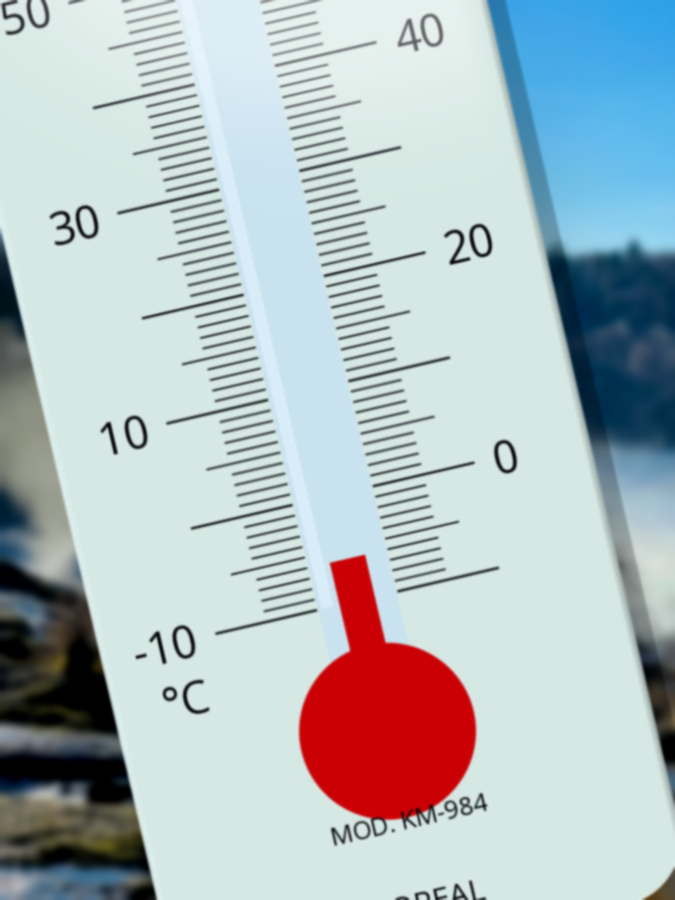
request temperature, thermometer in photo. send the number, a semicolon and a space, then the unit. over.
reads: -6; °C
